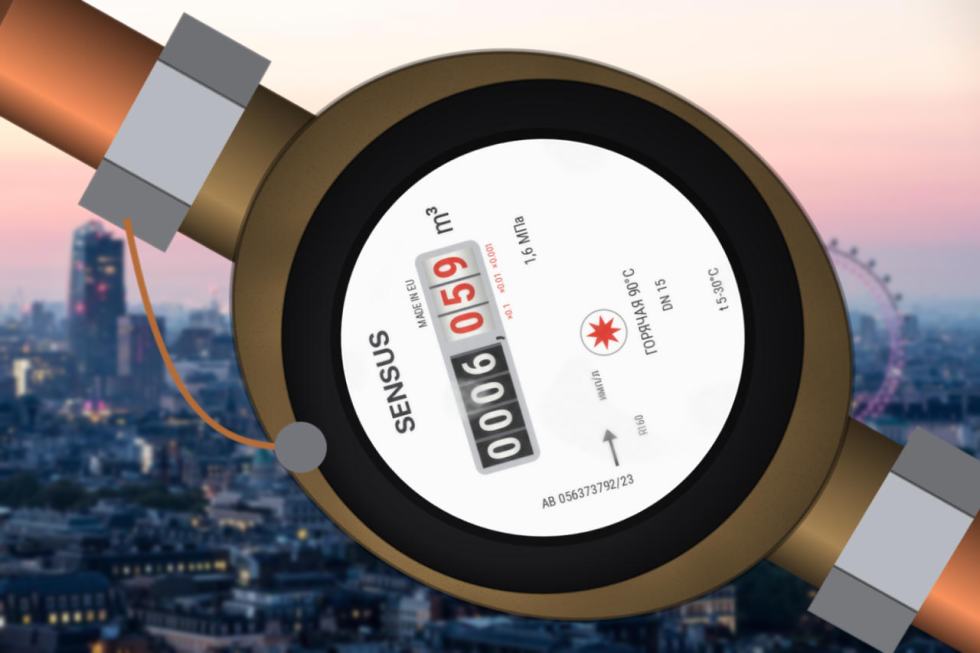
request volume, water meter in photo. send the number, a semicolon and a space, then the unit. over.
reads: 6.059; m³
